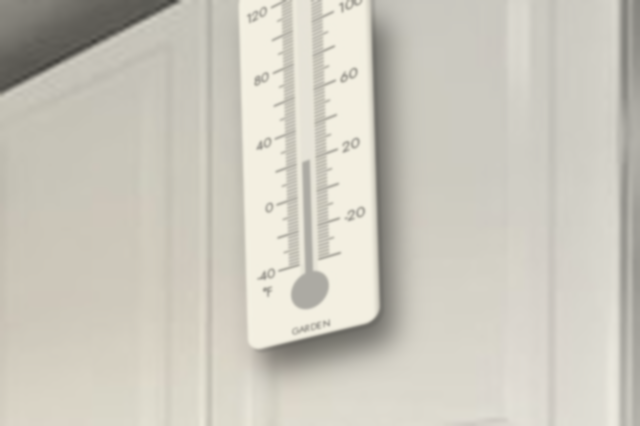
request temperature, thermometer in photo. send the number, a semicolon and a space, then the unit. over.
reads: 20; °F
